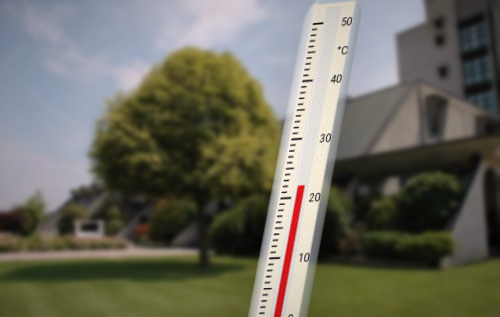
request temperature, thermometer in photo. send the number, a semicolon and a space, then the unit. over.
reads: 22; °C
